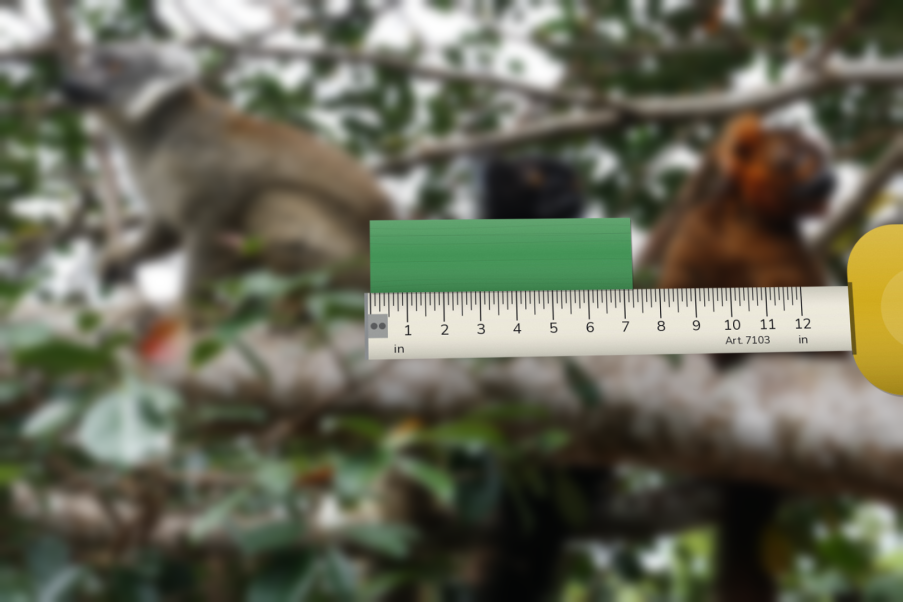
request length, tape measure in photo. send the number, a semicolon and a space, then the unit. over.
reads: 7.25; in
